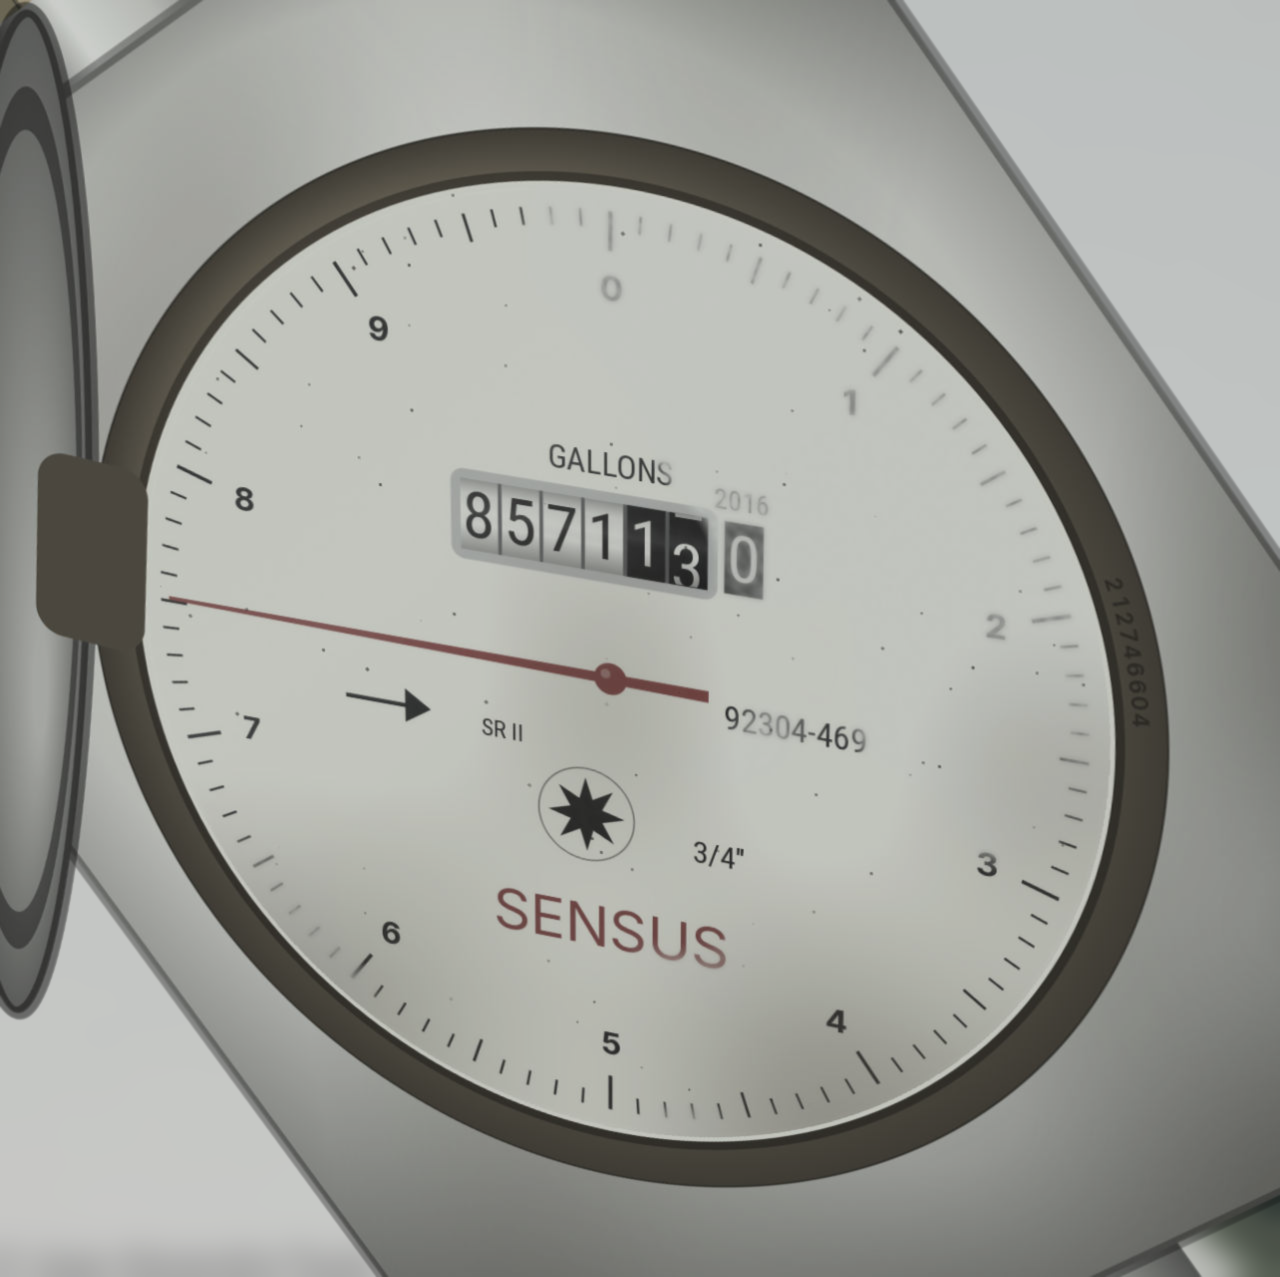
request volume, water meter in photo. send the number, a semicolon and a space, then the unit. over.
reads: 8571127.5; gal
